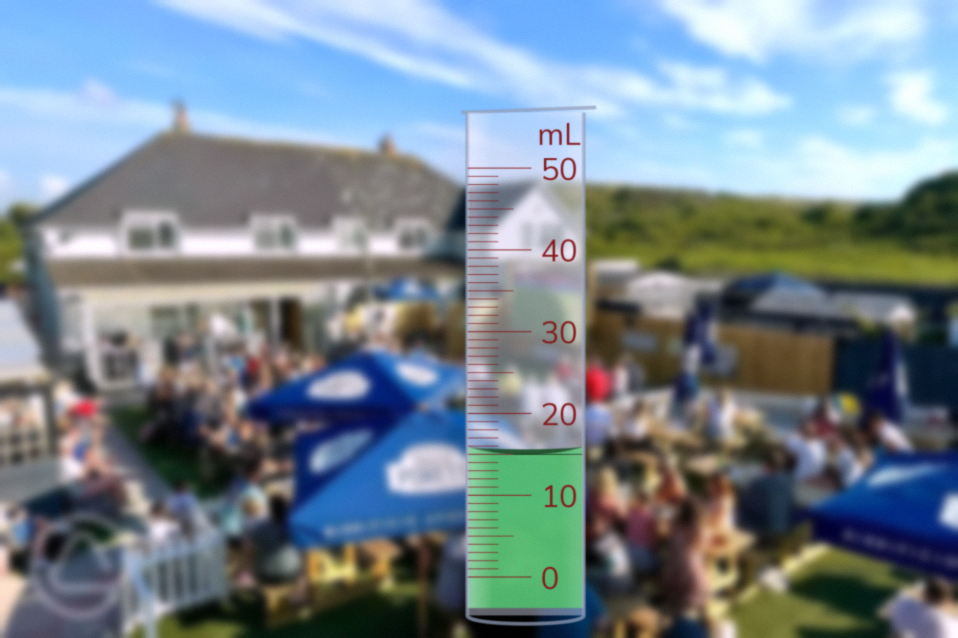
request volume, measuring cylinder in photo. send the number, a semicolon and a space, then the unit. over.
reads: 15; mL
